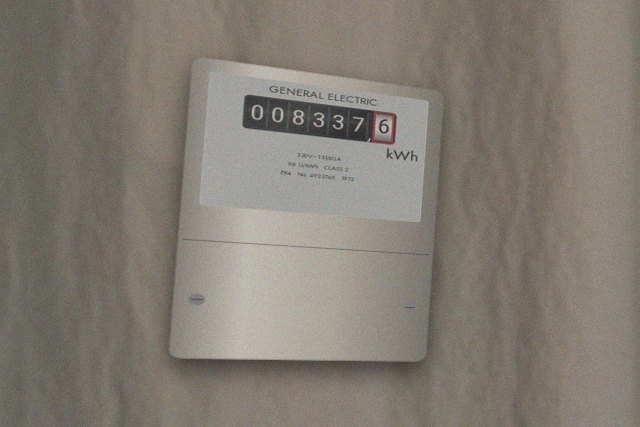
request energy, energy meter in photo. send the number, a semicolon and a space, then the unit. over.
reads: 8337.6; kWh
